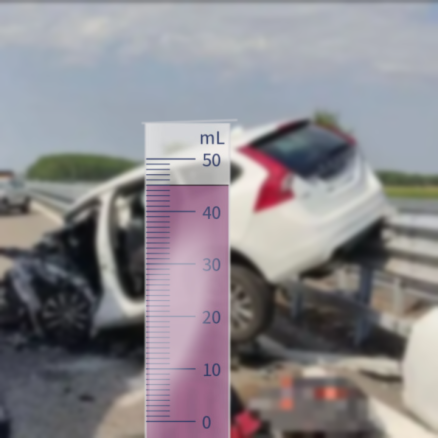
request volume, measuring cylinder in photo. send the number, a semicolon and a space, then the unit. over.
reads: 45; mL
